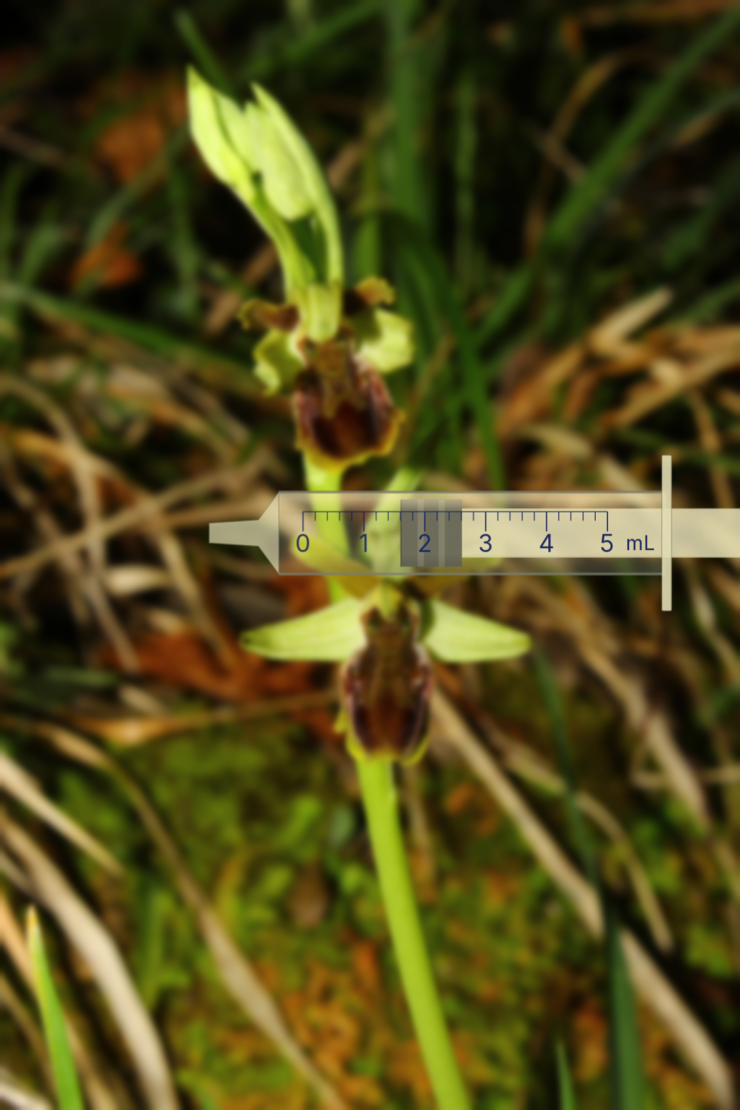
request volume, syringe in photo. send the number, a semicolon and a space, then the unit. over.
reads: 1.6; mL
